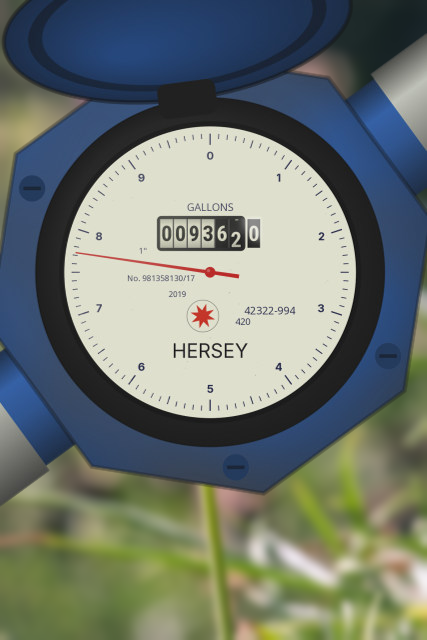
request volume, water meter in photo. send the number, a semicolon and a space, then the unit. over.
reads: 93617.7; gal
